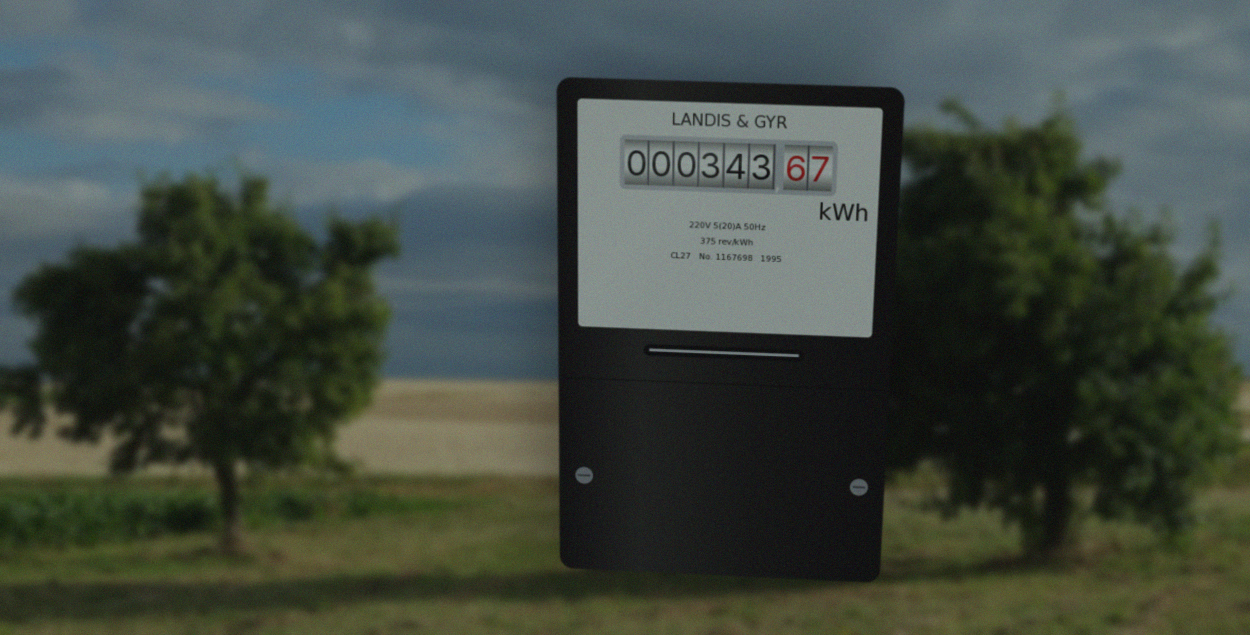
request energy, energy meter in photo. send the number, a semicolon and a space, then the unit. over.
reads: 343.67; kWh
